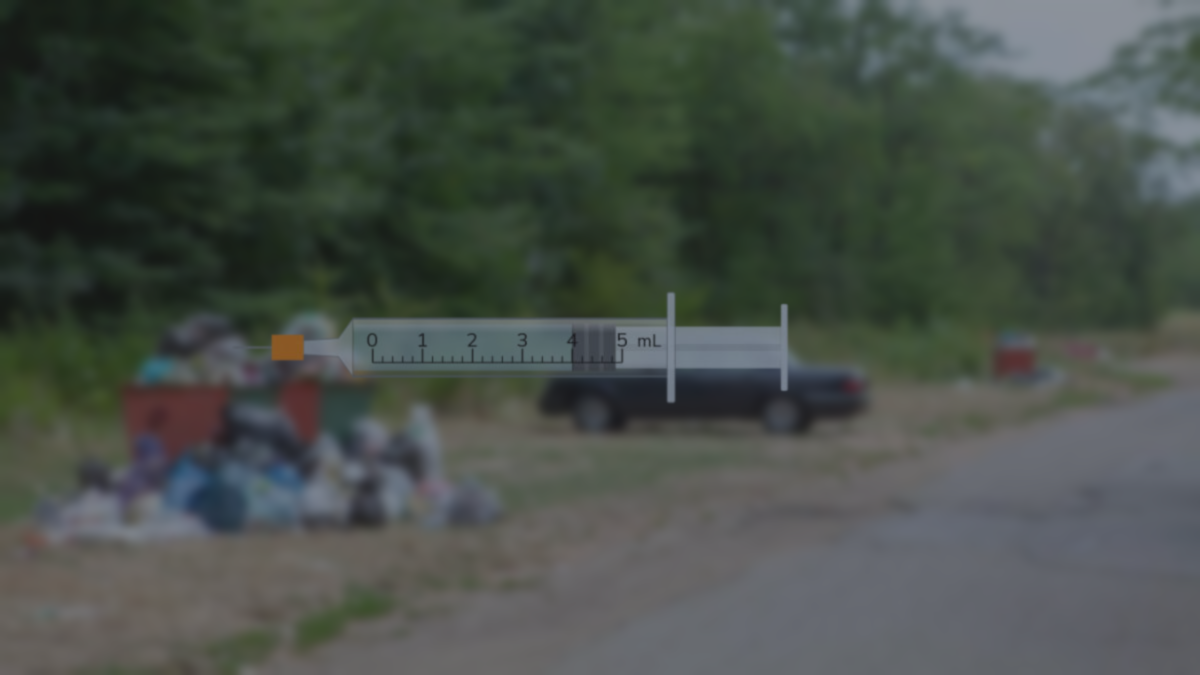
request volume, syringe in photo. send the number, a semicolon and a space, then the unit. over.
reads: 4; mL
